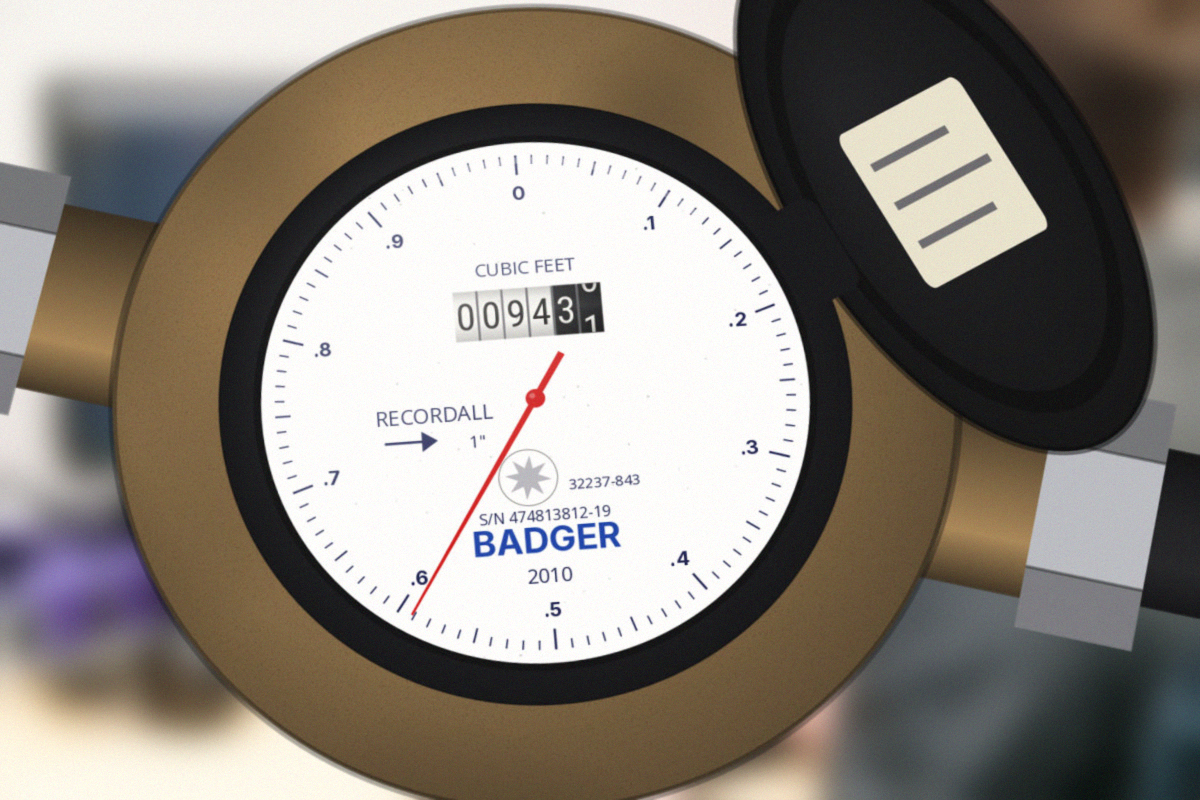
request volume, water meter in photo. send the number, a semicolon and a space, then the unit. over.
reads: 9430.59; ft³
